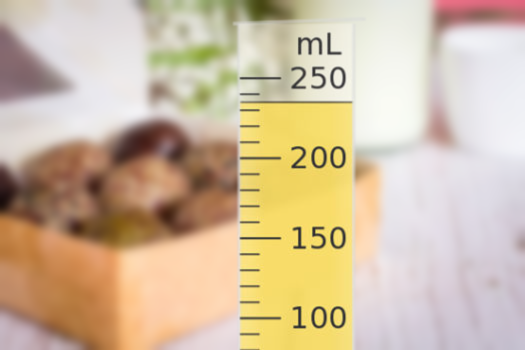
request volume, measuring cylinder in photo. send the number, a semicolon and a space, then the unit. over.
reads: 235; mL
